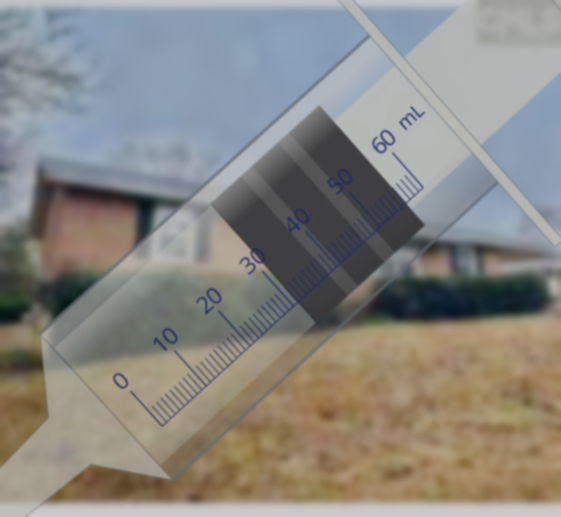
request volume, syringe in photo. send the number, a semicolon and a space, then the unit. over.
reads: 31; mL
